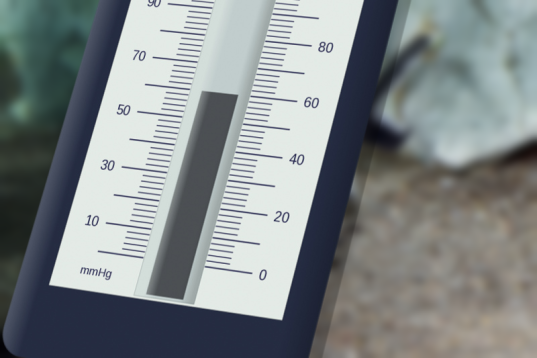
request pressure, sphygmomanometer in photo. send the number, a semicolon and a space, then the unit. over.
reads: 60; mmHg
